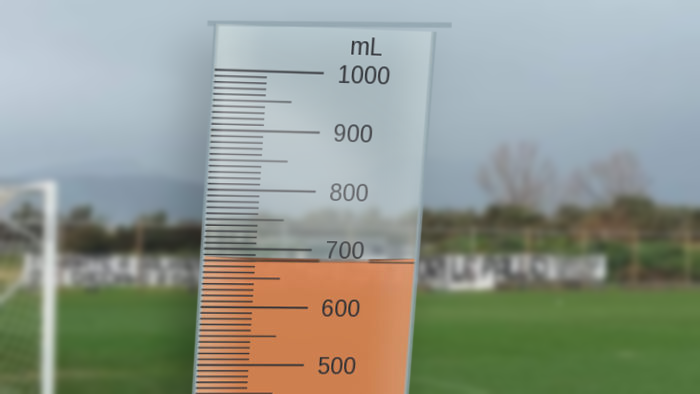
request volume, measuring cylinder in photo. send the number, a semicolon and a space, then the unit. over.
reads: 680; mL
